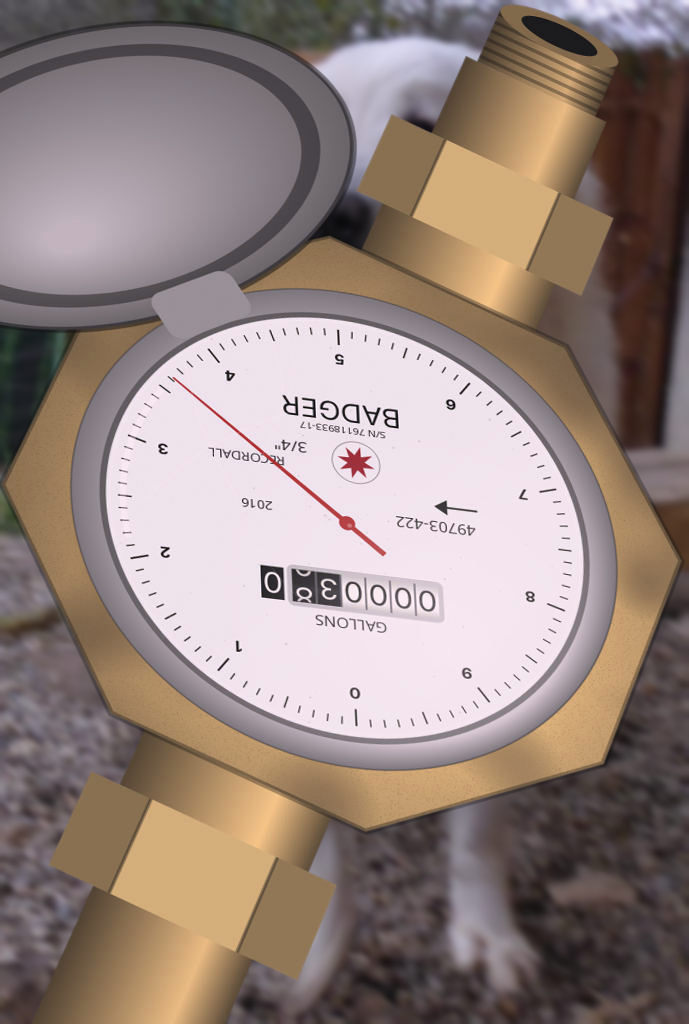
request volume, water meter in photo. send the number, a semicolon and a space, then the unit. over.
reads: 383.6; gal
